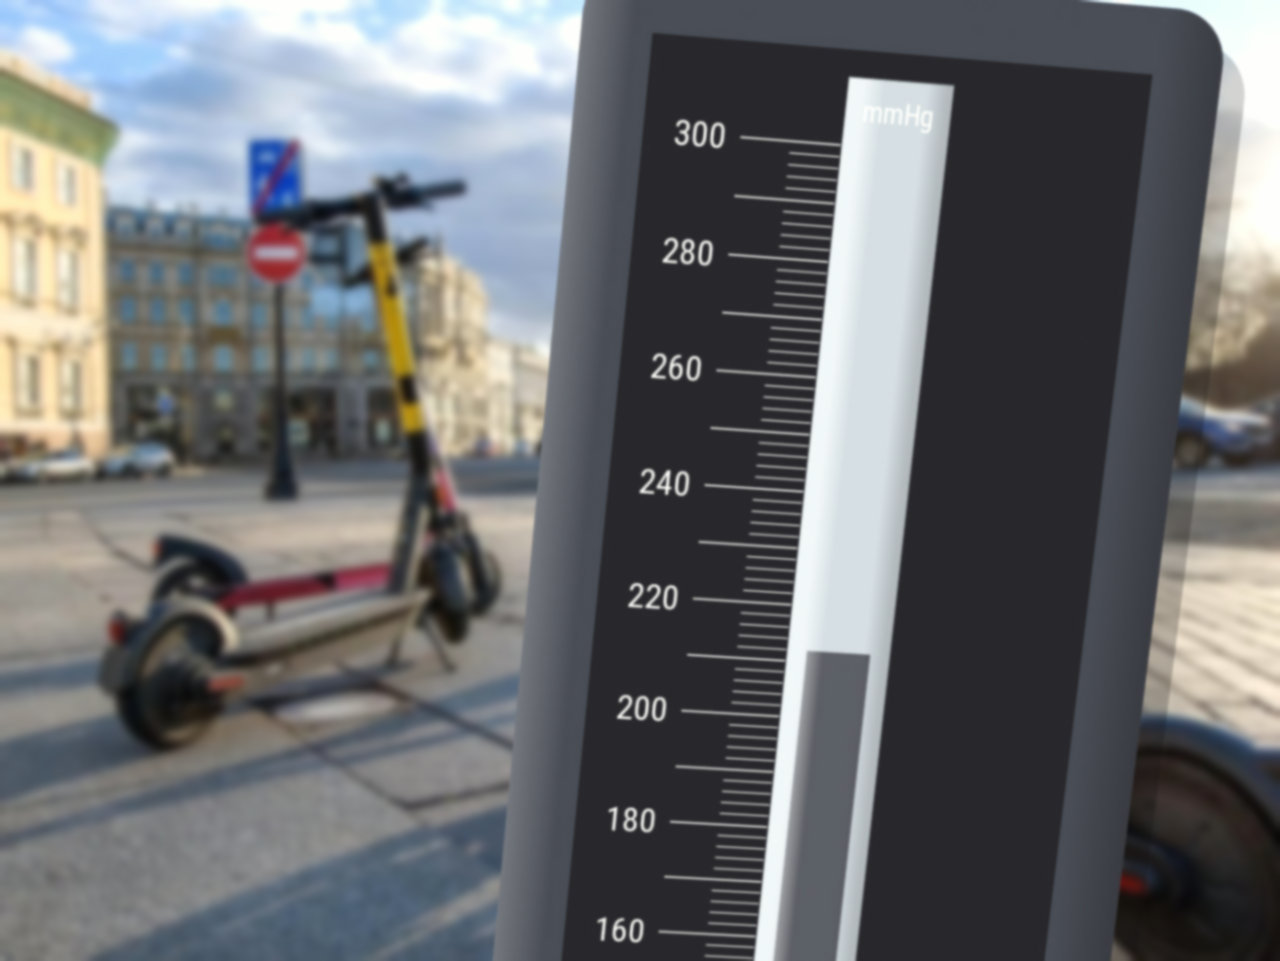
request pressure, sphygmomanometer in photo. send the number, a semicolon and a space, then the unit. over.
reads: 212; mmHg
